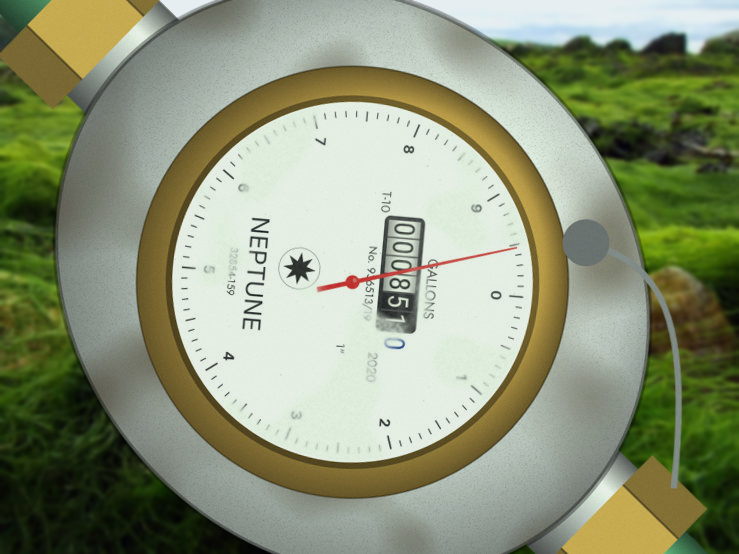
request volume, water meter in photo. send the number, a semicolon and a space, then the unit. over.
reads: 8509.5; gal
